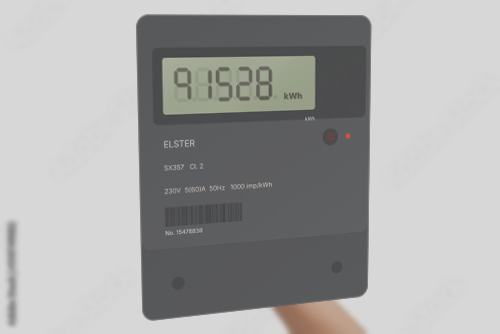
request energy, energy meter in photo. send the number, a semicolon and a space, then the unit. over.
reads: 91528; kWh
